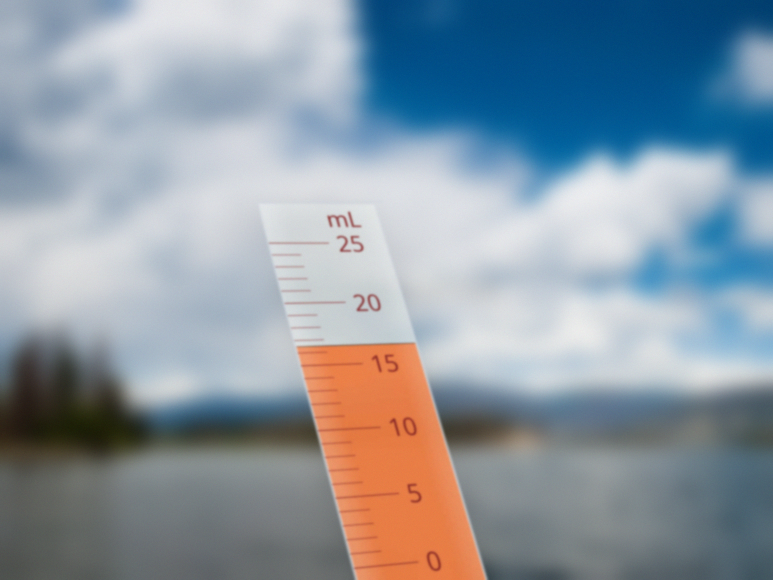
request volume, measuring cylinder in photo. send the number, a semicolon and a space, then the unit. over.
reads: 16.5; mL
